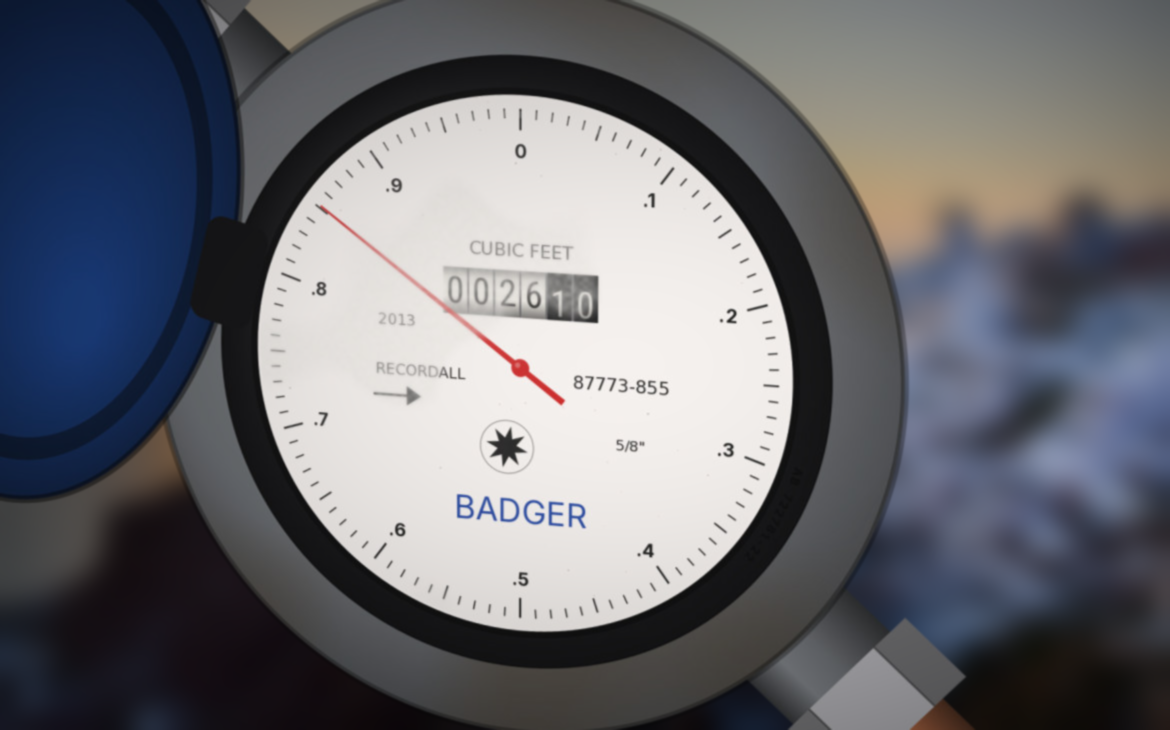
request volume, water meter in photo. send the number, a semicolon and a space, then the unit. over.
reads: 2609.85; ft³
